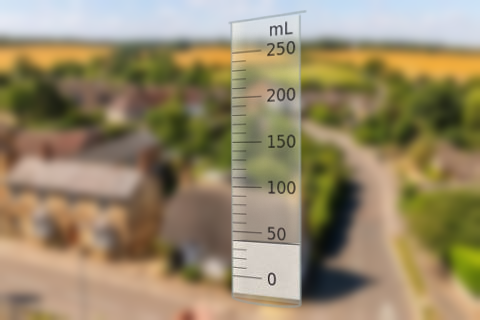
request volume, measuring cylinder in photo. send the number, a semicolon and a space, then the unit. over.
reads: 40; mL
